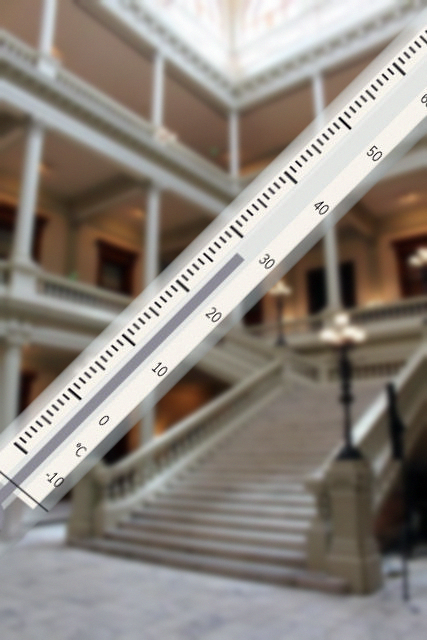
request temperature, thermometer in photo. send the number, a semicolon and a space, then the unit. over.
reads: 28; °C
